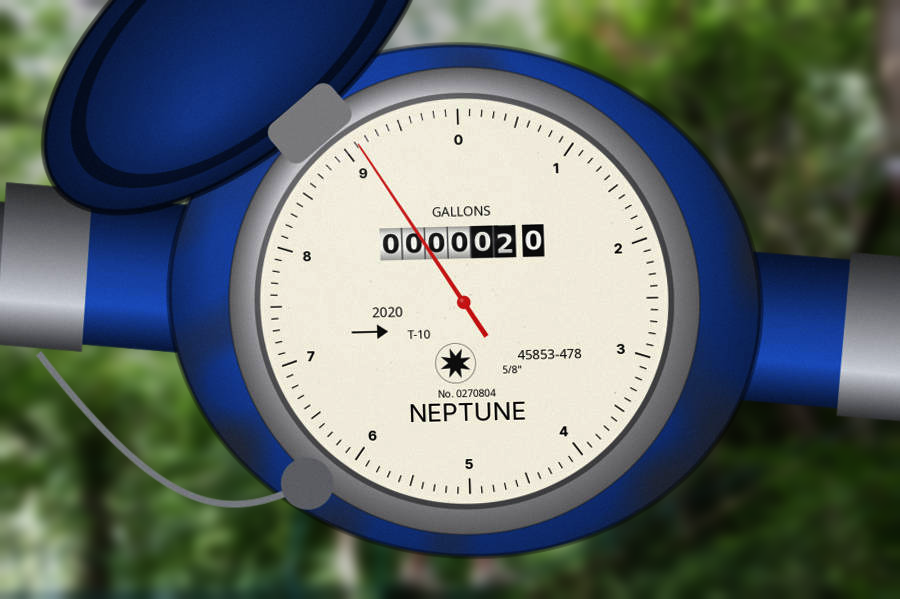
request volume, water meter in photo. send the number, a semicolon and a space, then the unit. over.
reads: 19.1; gal
